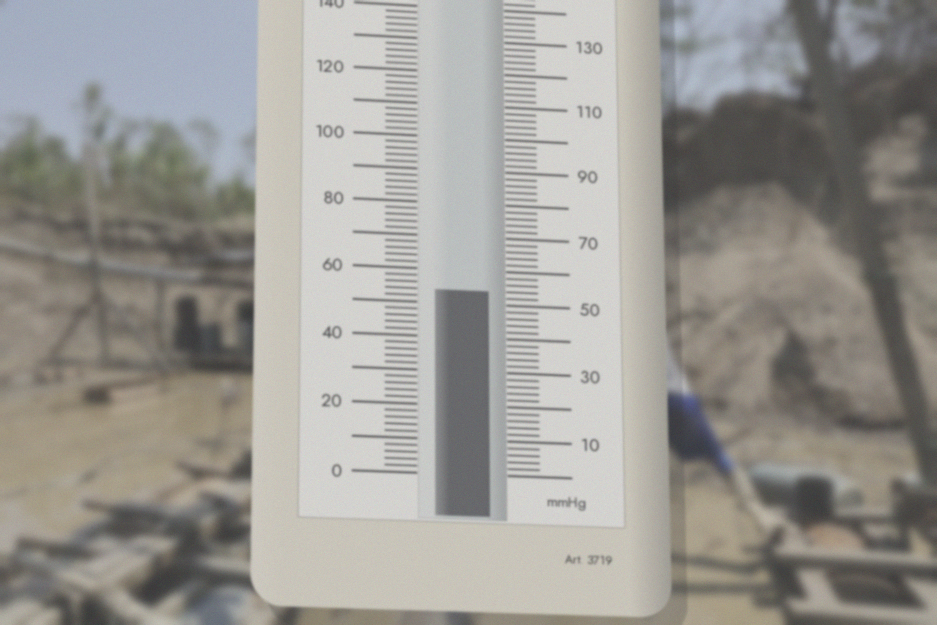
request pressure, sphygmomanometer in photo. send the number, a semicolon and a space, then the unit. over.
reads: 54; mmHg
